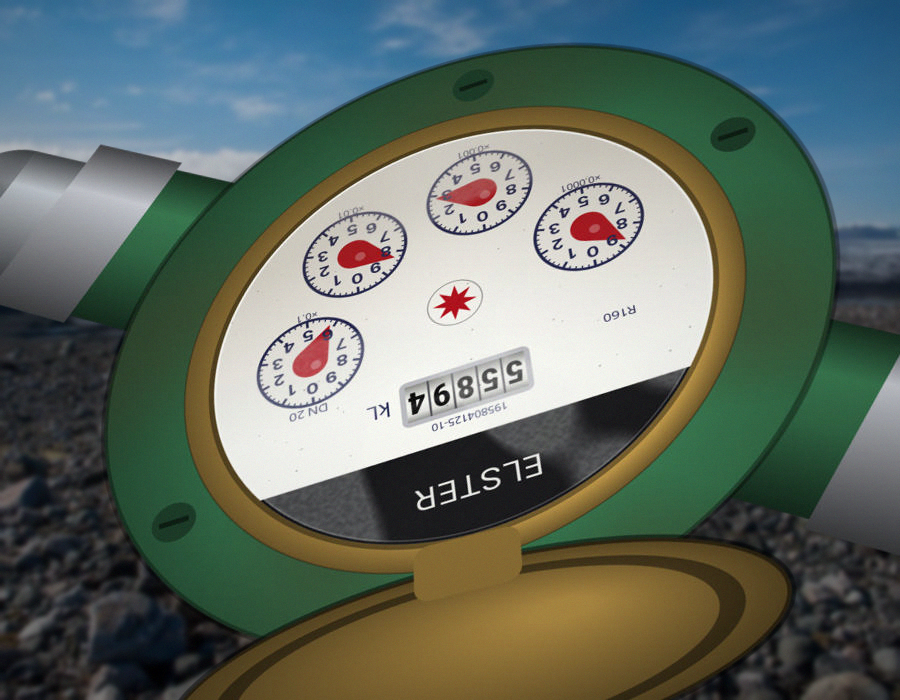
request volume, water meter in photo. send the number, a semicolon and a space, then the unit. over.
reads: 55894.5828; kL
